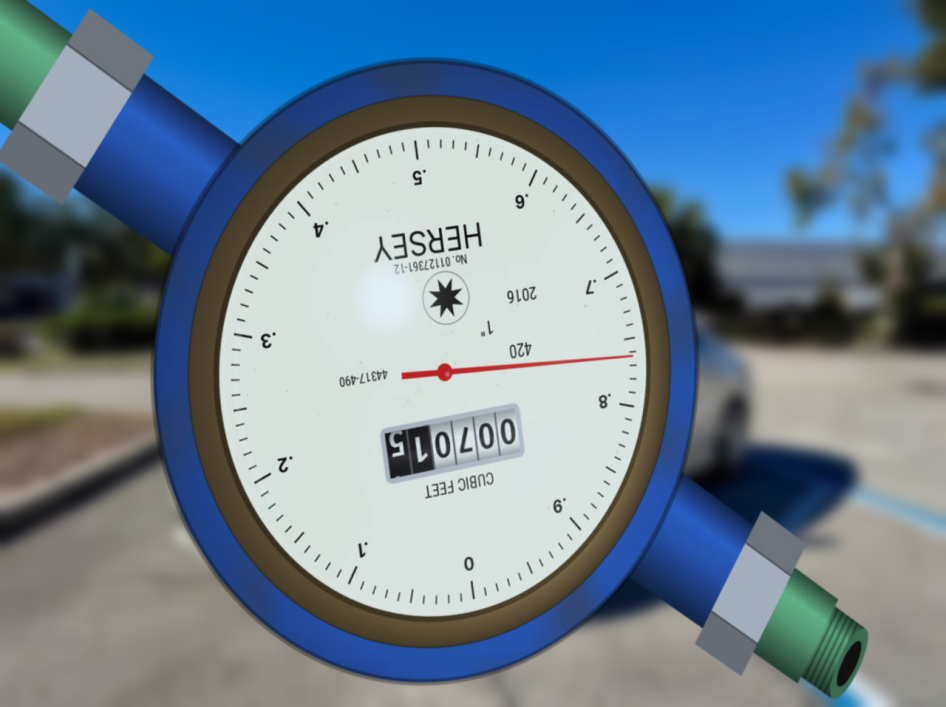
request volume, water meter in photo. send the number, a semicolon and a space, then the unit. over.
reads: 7014.76; ft³
